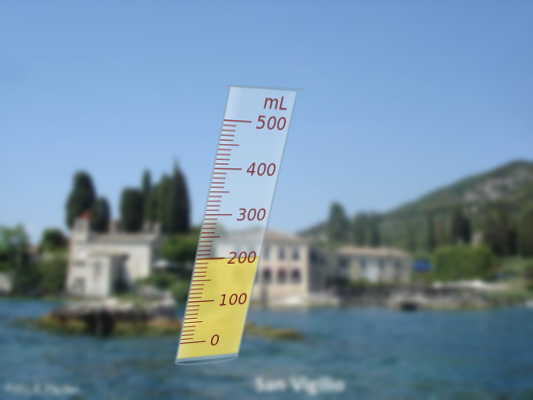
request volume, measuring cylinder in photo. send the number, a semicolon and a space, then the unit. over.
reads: 200; mL
